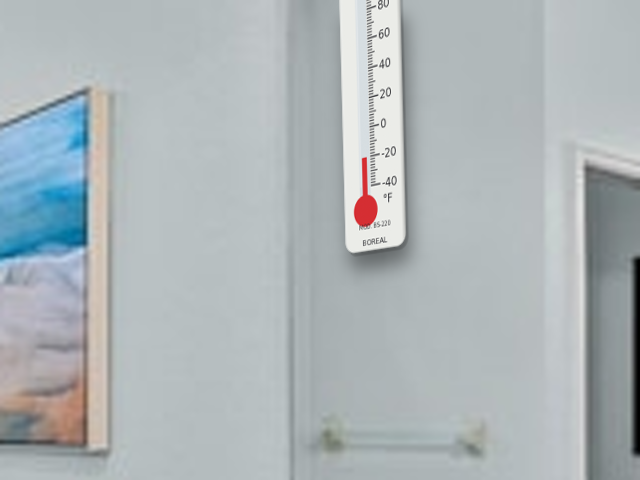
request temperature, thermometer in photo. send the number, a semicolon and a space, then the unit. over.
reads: -20; °F
